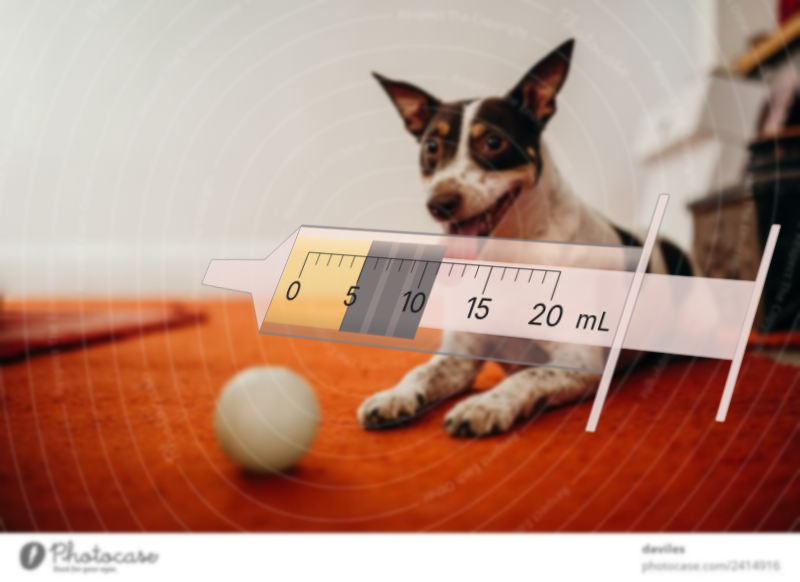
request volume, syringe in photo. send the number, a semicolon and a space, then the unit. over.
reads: 5; mL
